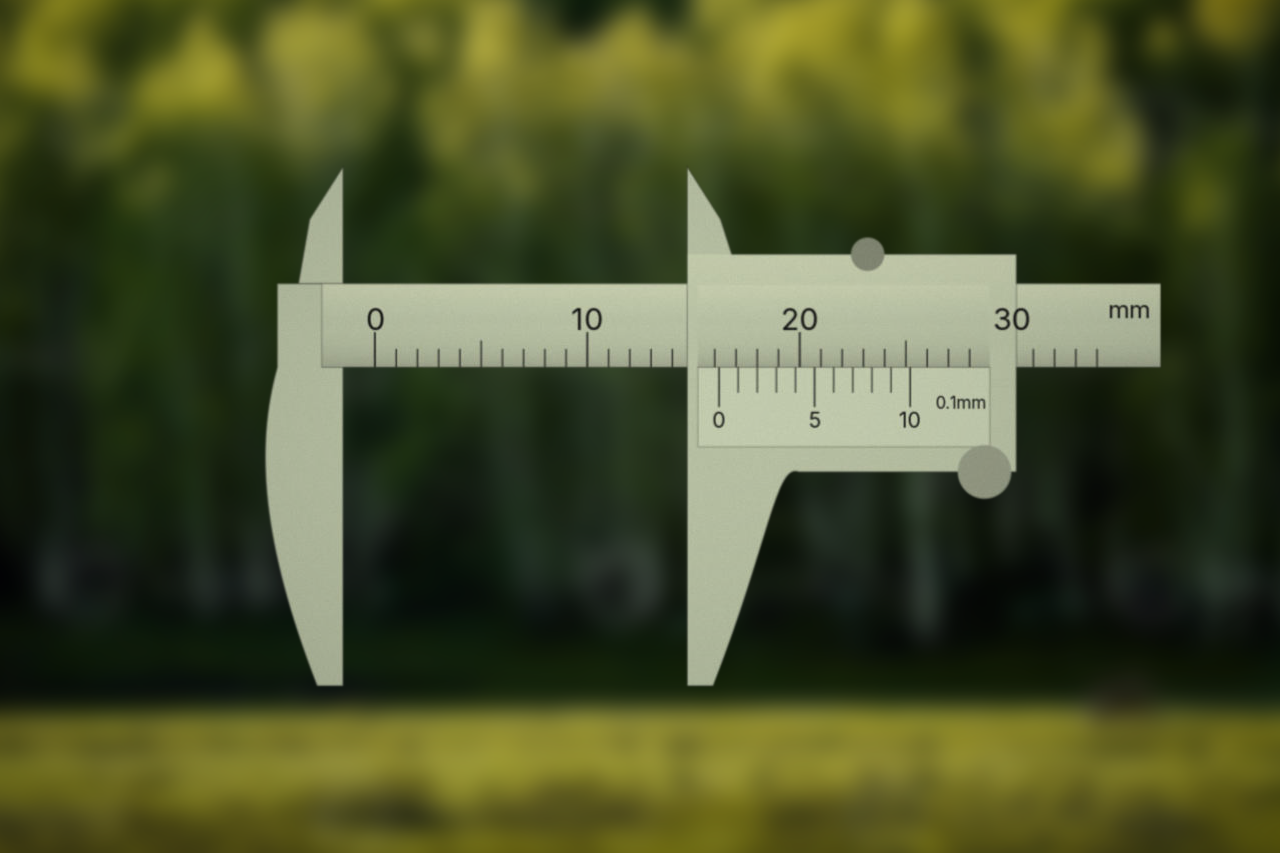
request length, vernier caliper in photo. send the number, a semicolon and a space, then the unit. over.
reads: 16.2; mm
